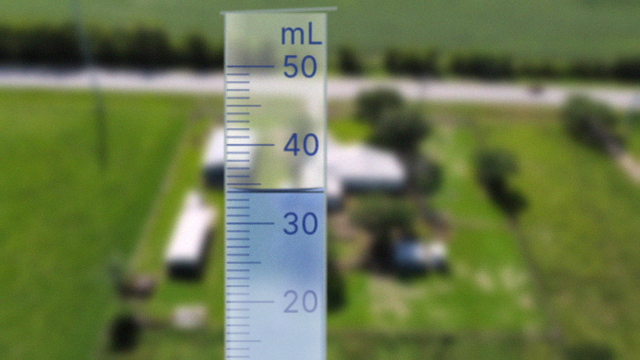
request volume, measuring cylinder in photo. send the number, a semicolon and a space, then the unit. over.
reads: 34; mL
